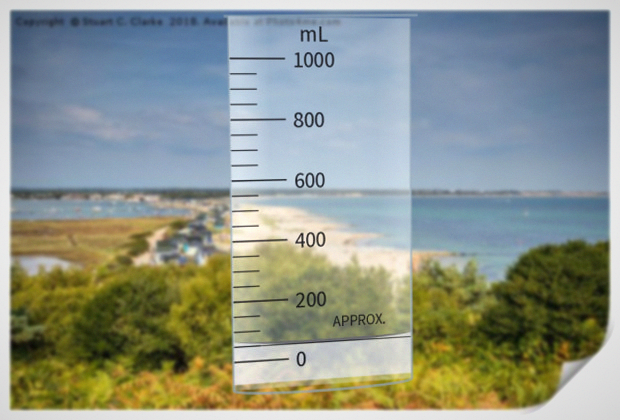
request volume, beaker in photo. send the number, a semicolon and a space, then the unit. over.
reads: 50; mL
